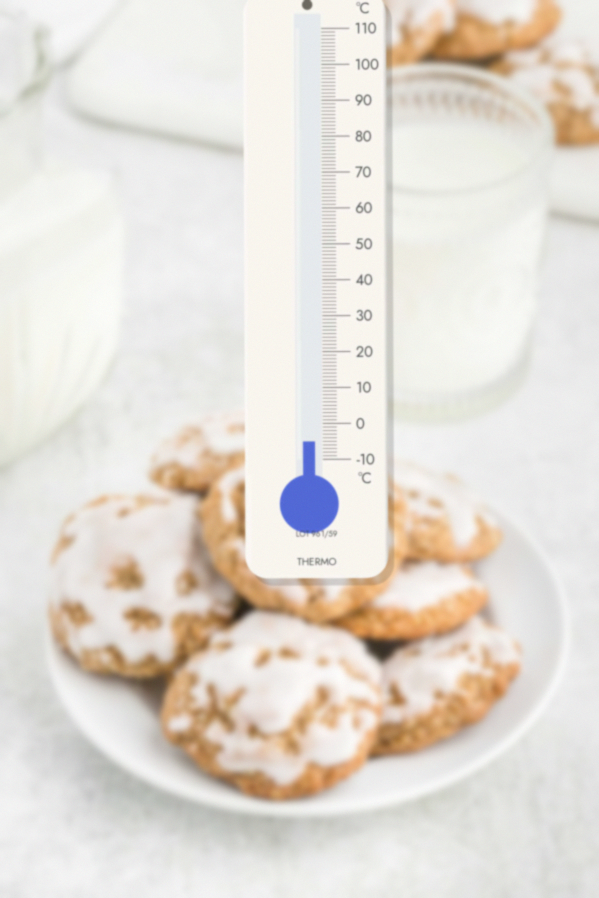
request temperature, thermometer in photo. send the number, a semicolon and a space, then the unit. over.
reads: -5; °C
